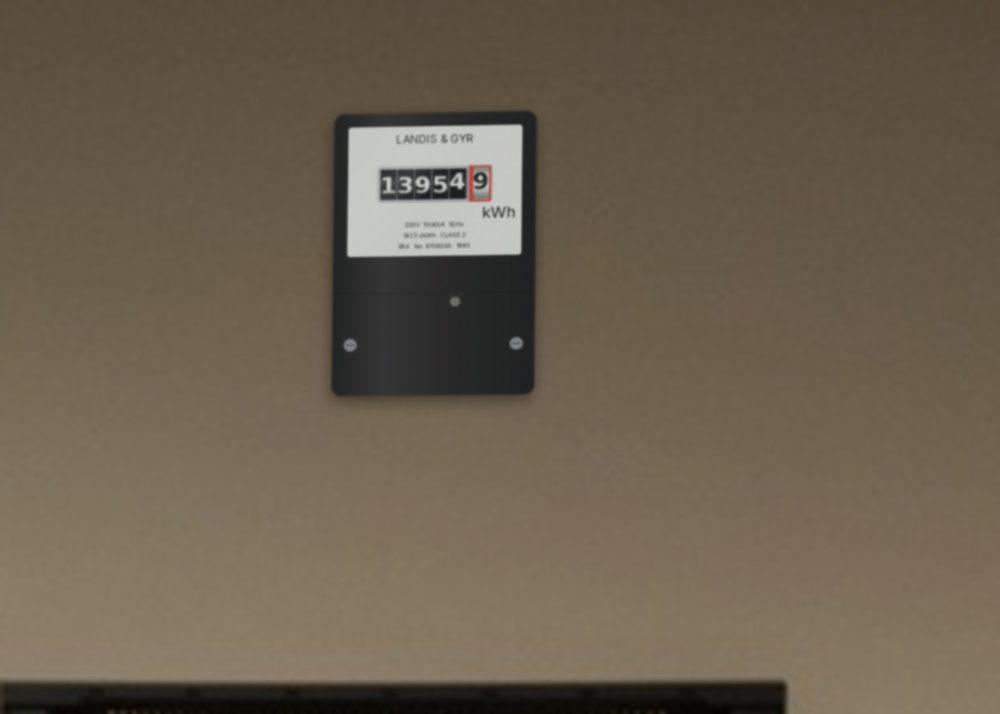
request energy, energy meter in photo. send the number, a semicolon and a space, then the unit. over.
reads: 13954.9; kWh
